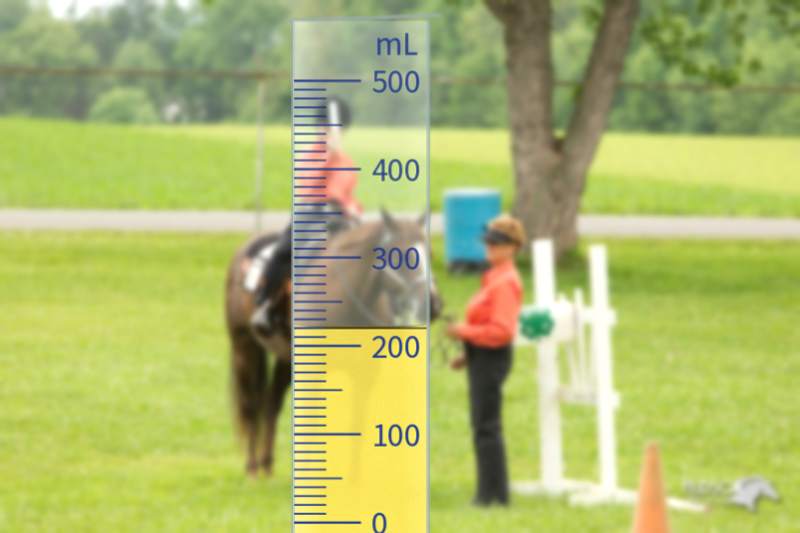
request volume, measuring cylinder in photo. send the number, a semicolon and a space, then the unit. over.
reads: 220; mL
